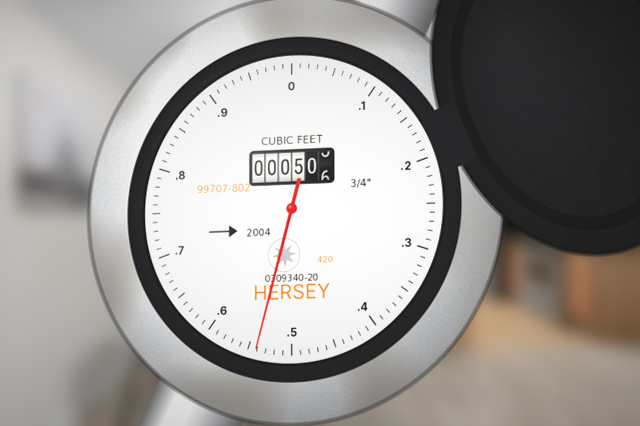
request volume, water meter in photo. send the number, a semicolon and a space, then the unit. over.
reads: 505.54; ft³
